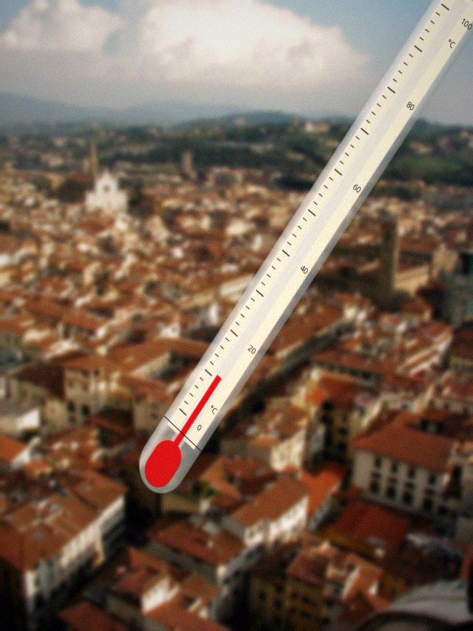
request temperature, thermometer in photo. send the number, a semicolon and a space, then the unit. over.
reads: 11; °C
